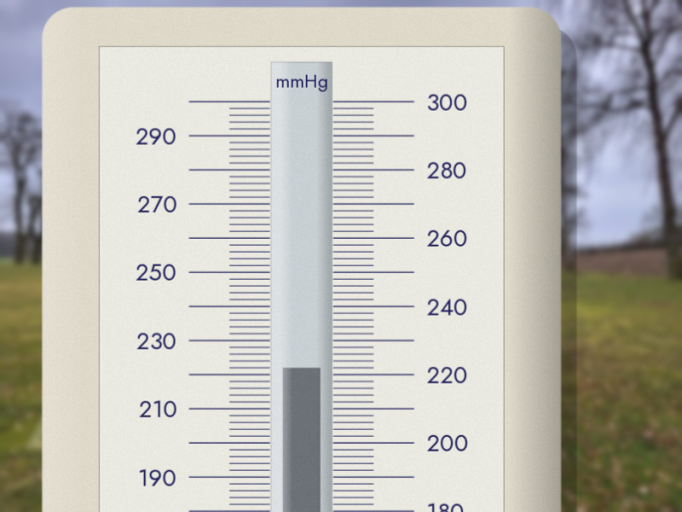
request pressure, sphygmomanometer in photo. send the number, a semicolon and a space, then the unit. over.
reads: 222; mmHg
